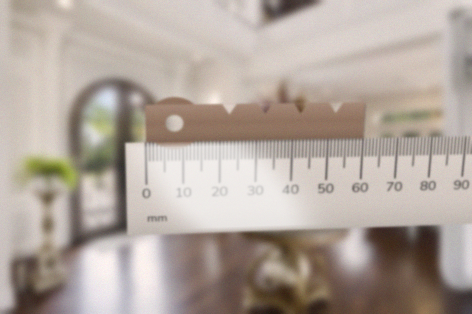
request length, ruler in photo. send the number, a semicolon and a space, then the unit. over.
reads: 60; mm
